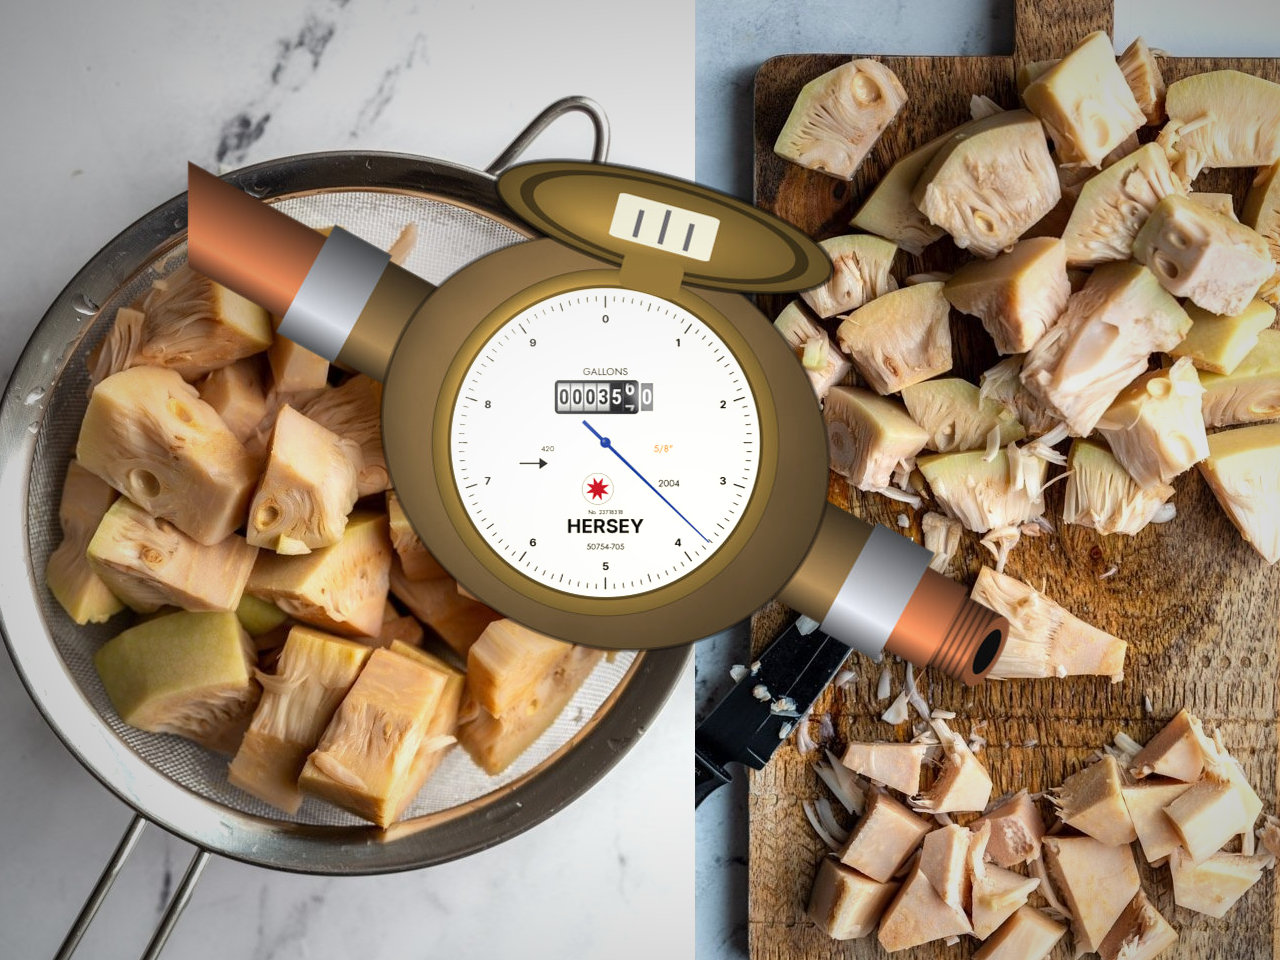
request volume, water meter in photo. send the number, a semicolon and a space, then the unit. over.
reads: 3563.7; gal
